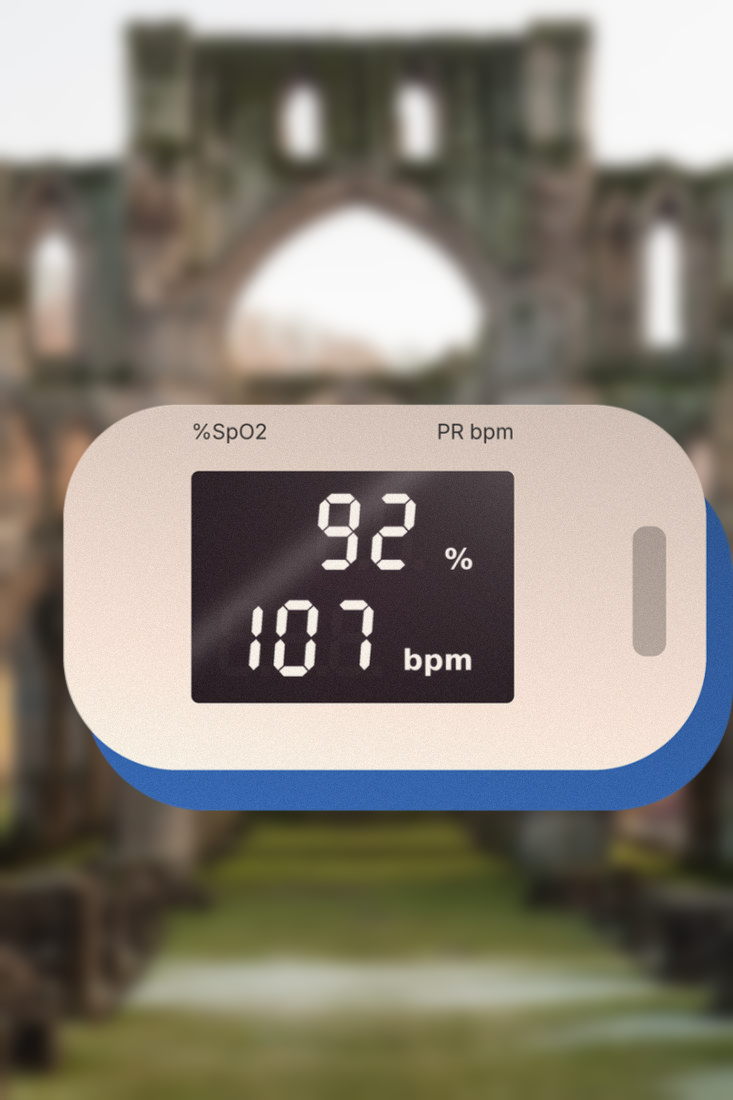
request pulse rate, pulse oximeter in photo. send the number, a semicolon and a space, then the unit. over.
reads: 107; bpm
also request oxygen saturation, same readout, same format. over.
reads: 92; %
